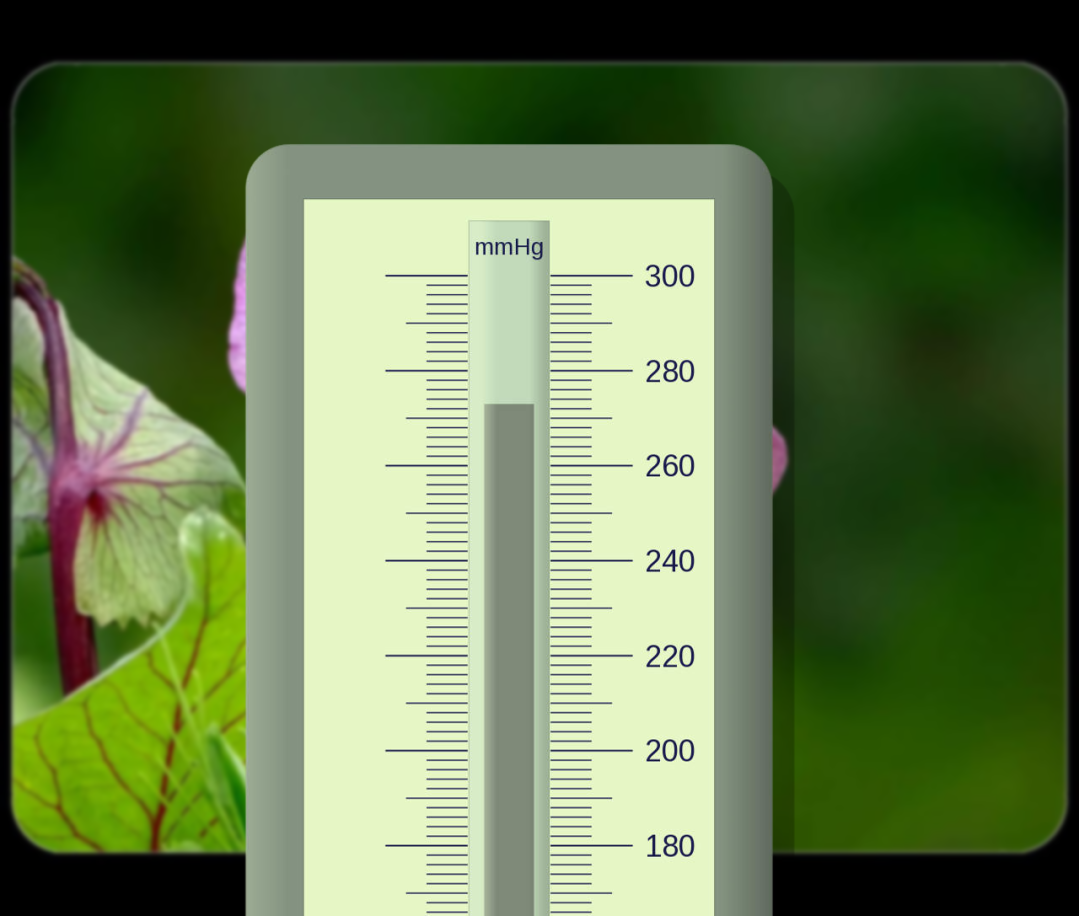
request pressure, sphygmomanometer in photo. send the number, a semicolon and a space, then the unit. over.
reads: 273; mmHg
